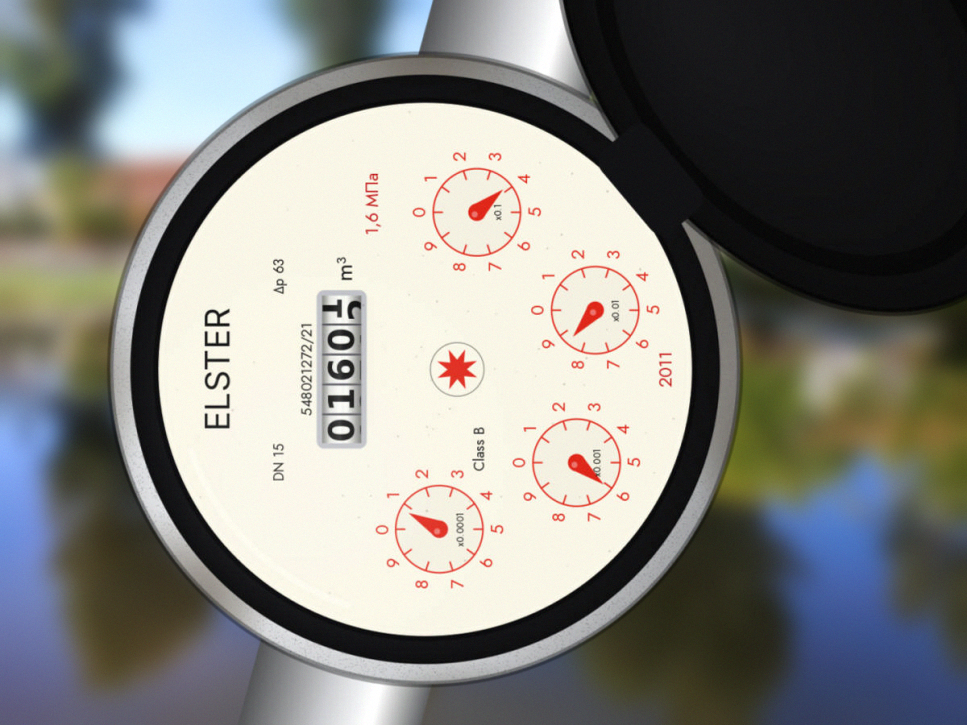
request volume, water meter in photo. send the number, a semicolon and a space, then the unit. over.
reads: 1601.3860; m³
